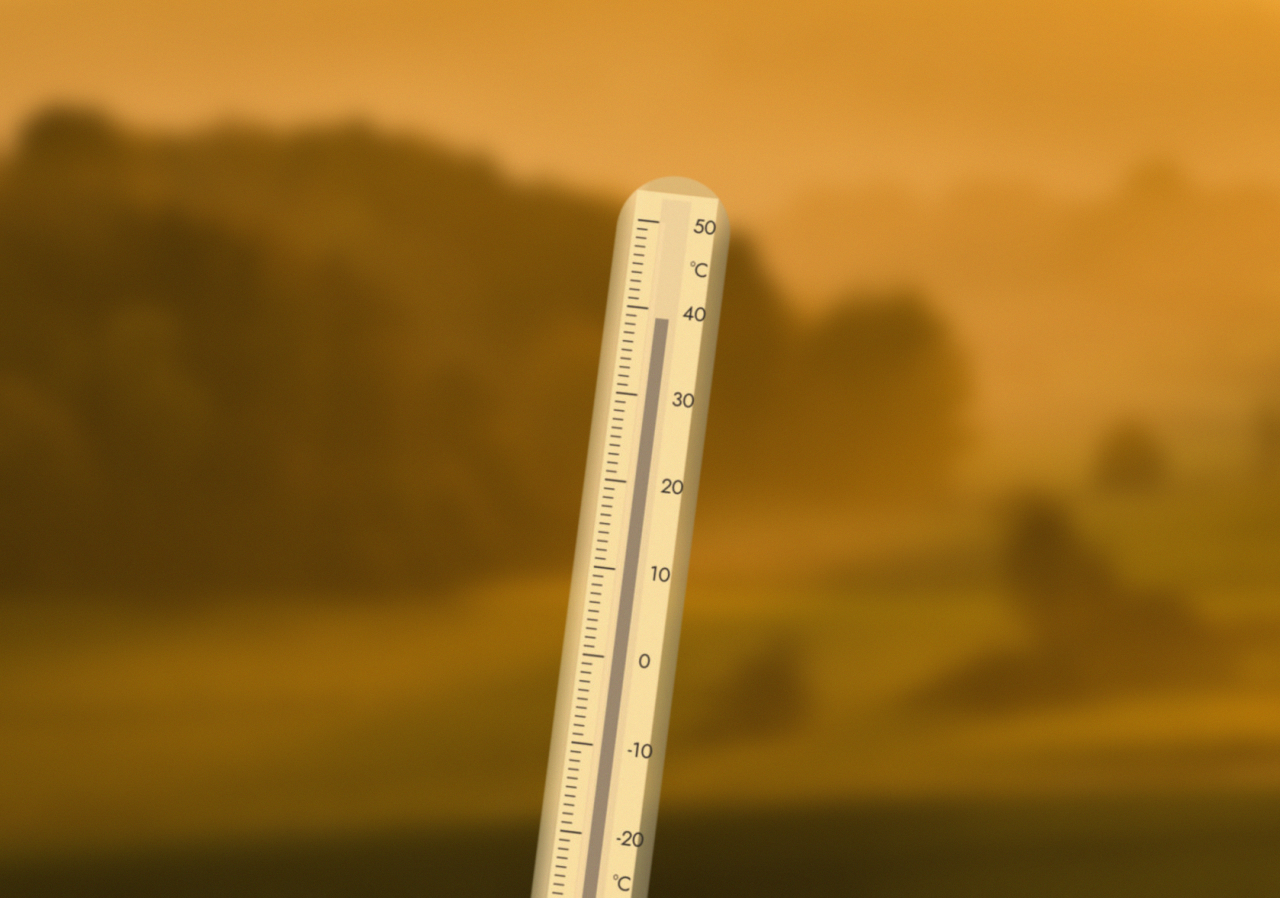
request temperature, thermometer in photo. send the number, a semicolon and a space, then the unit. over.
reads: 39; °C
